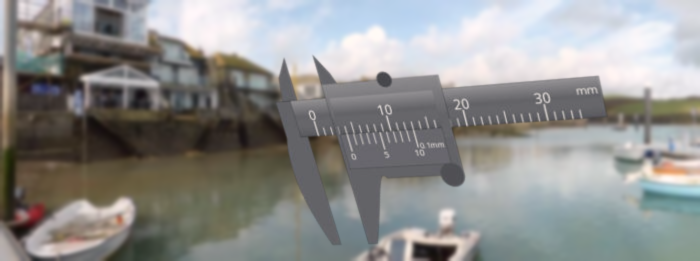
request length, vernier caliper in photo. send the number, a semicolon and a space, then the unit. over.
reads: 4.0; mm
